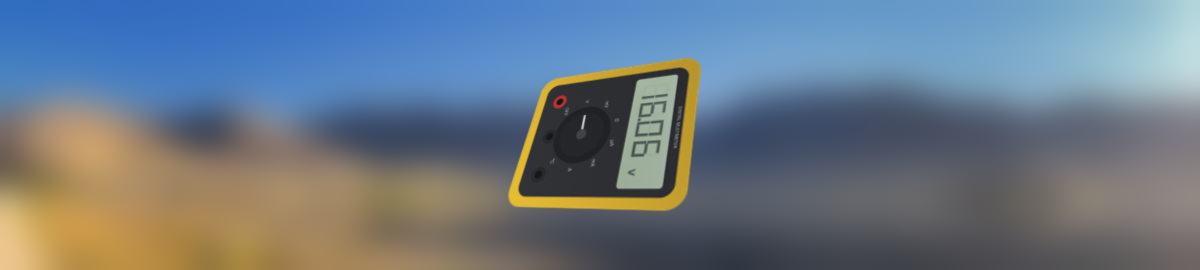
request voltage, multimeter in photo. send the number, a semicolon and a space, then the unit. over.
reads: 16.06; V
